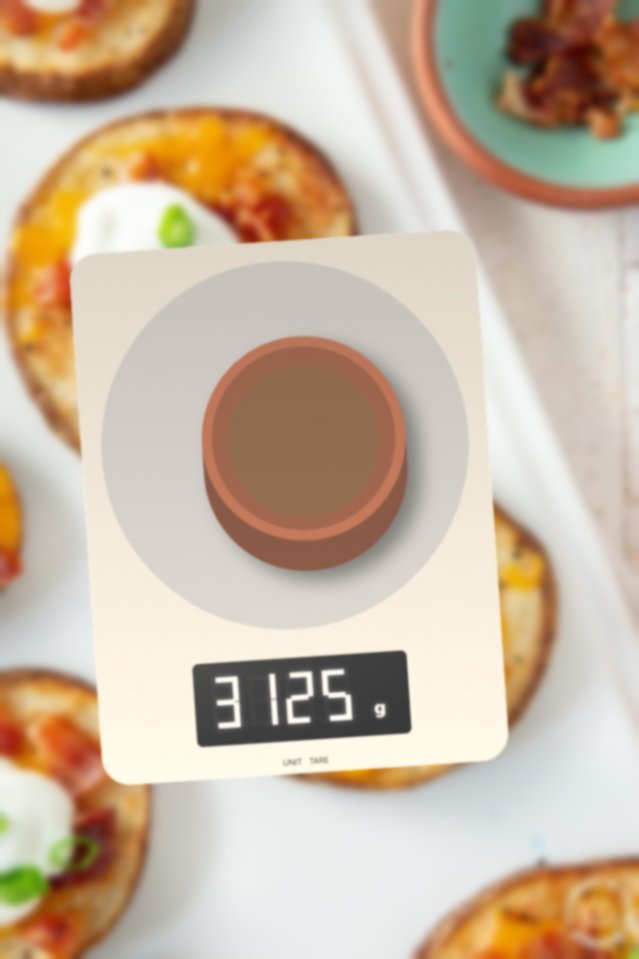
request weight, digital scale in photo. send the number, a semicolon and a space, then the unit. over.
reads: 3125; g
